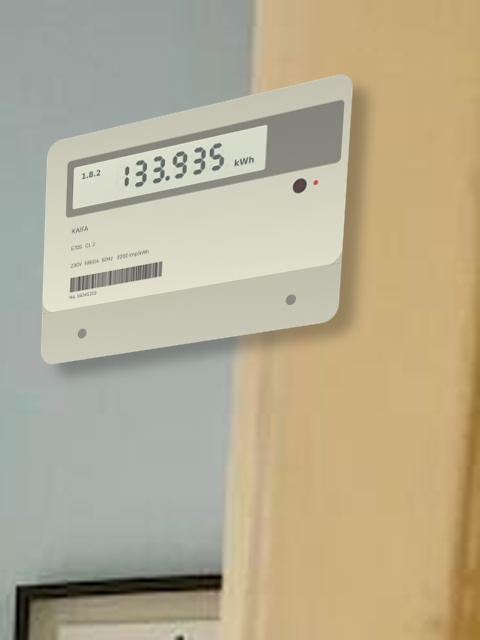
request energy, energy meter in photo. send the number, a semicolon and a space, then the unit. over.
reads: 133.935; kWh
